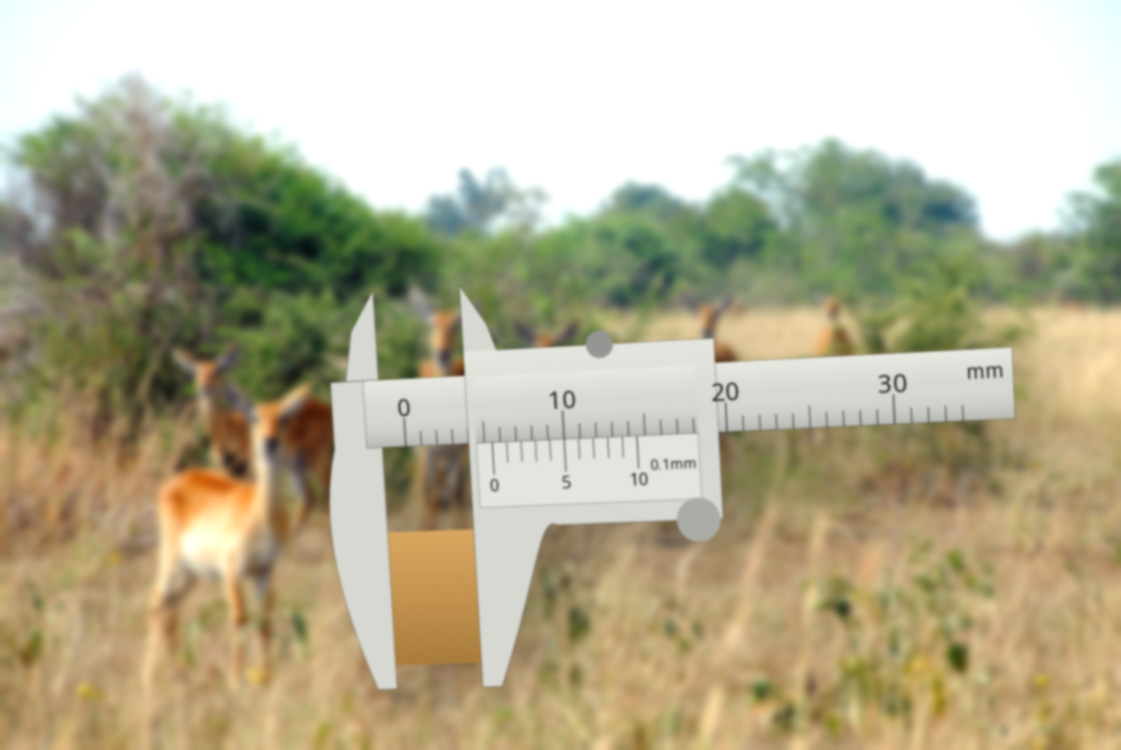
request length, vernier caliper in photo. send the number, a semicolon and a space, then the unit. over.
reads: 5.5; mm
